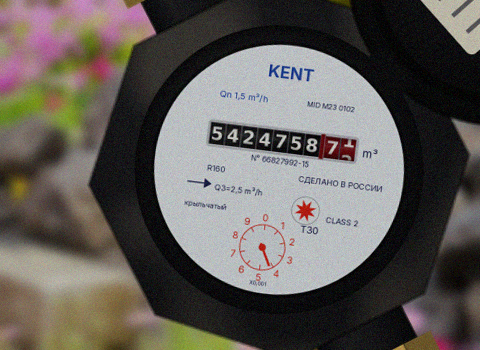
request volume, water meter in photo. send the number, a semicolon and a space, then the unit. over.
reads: 5424758.714; m³
